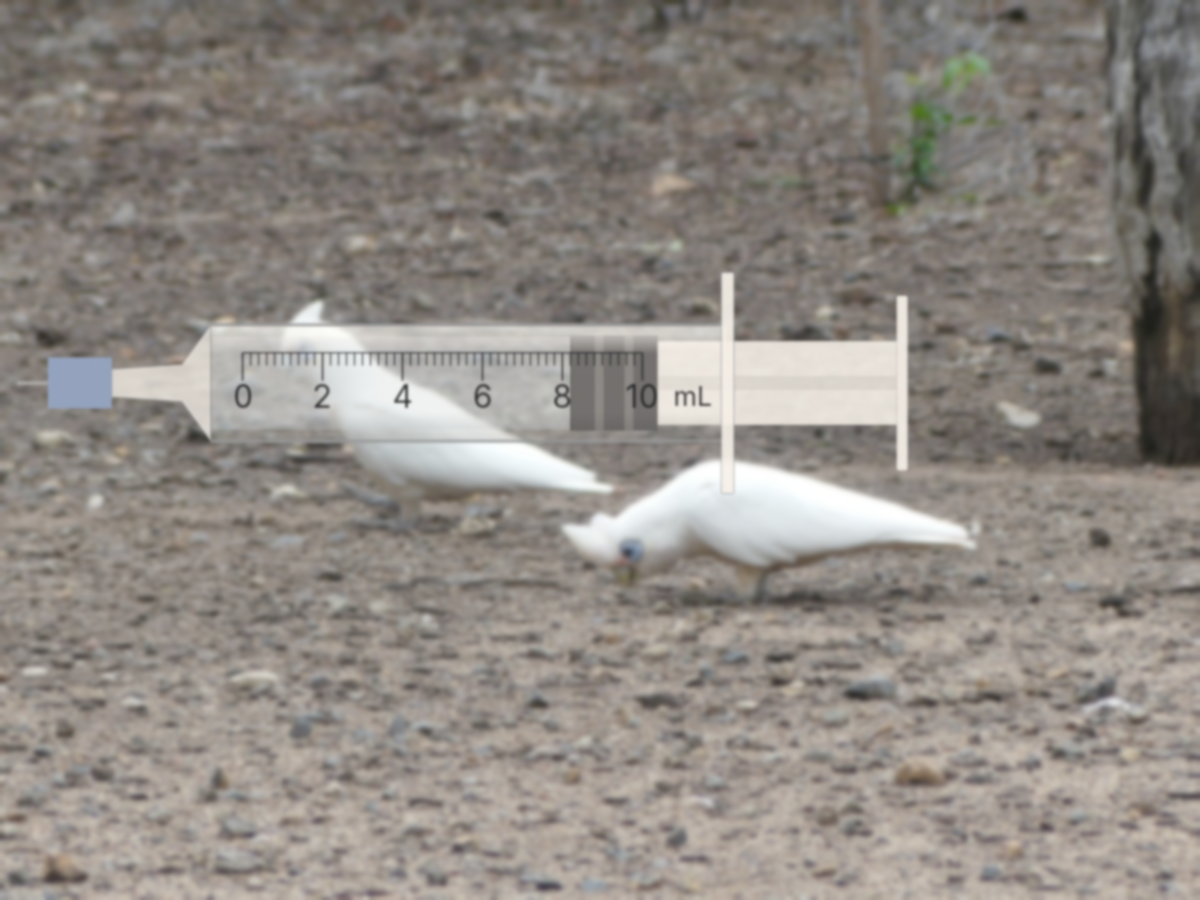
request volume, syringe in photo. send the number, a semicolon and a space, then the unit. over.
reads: 8.2; mL
